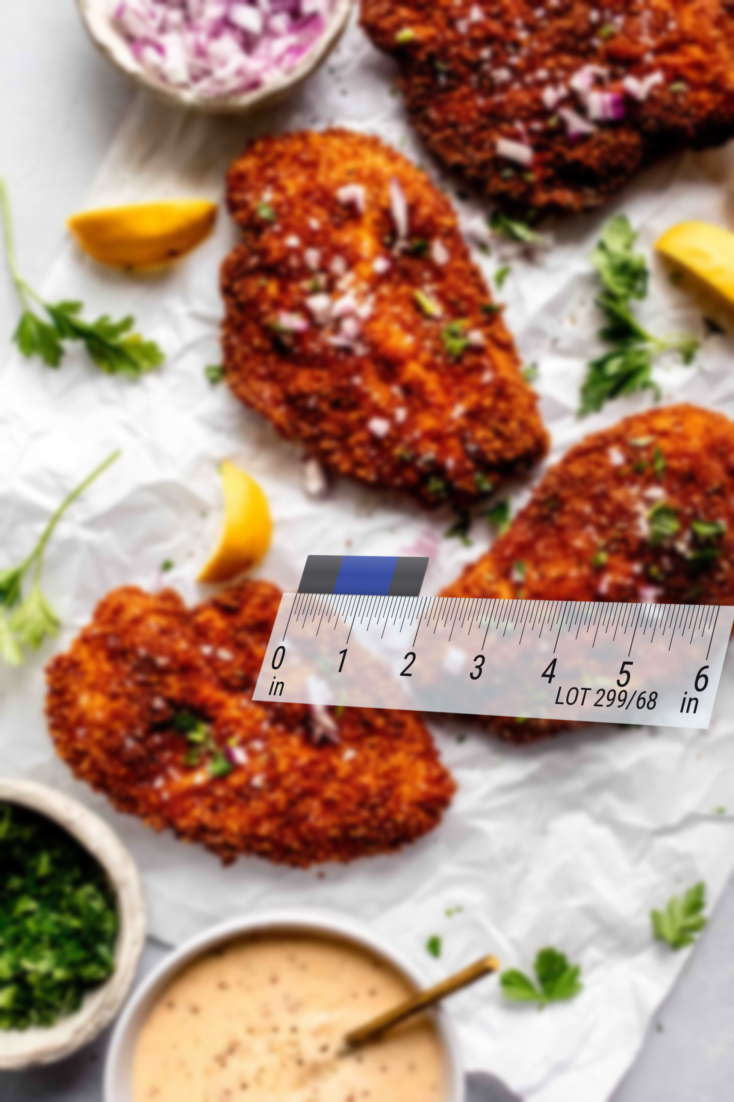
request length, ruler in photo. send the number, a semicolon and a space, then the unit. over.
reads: 1.875; in
